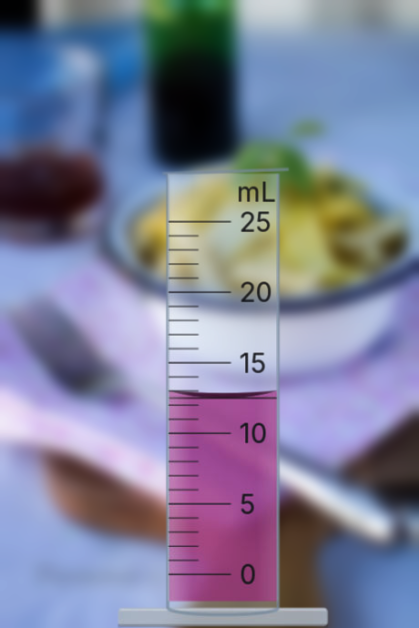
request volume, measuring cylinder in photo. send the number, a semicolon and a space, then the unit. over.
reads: 12.5; mL
